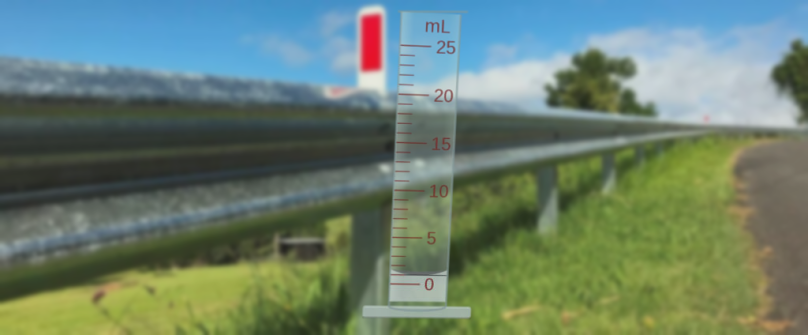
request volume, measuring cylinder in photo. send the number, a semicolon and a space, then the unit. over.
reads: 1; mL
